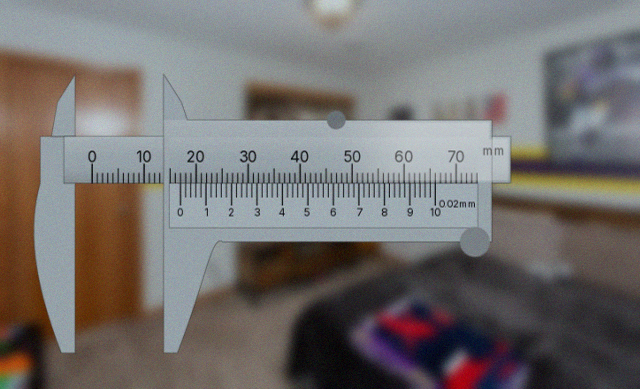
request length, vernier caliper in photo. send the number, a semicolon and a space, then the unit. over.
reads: 17.0; mm
